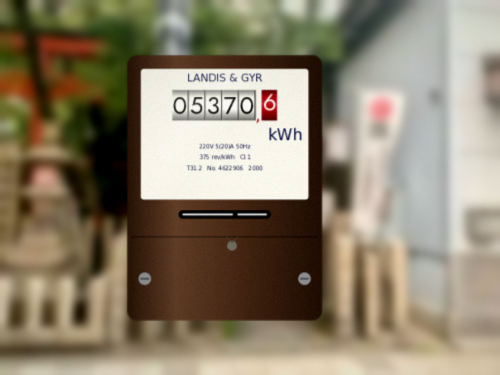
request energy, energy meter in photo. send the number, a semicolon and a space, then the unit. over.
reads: 5370.6; kWh
